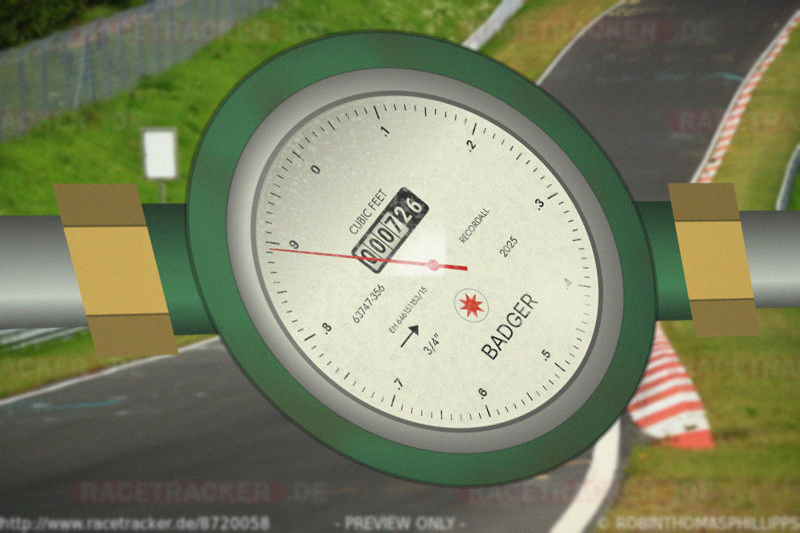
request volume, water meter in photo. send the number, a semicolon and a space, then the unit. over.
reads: 725.89; ft³
